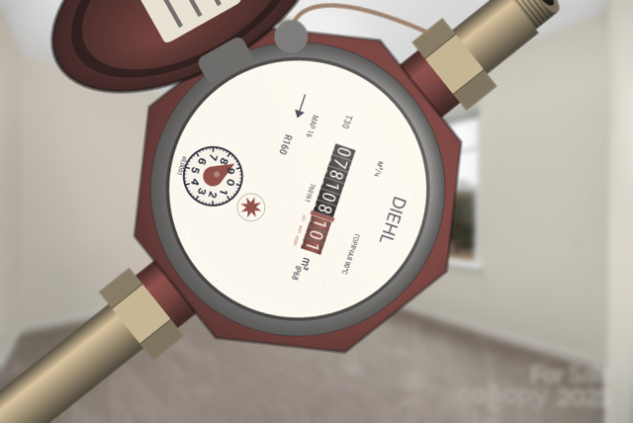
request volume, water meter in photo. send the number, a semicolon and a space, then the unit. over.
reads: 78108.1018; m³
